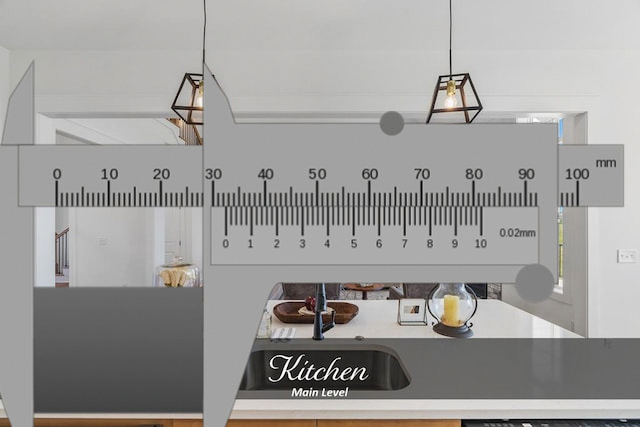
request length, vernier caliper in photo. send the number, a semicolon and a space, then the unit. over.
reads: 32.5; mm
